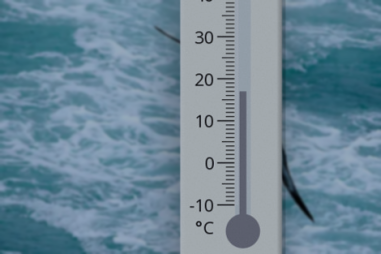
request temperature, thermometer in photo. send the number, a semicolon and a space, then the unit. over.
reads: 17; °C
